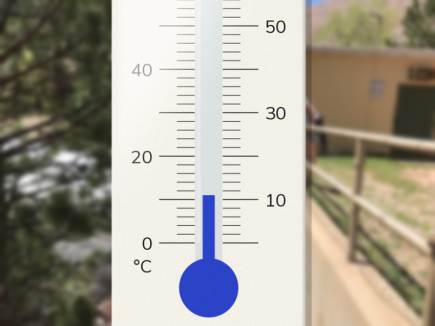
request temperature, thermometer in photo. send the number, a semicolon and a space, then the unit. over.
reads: 11; °C
